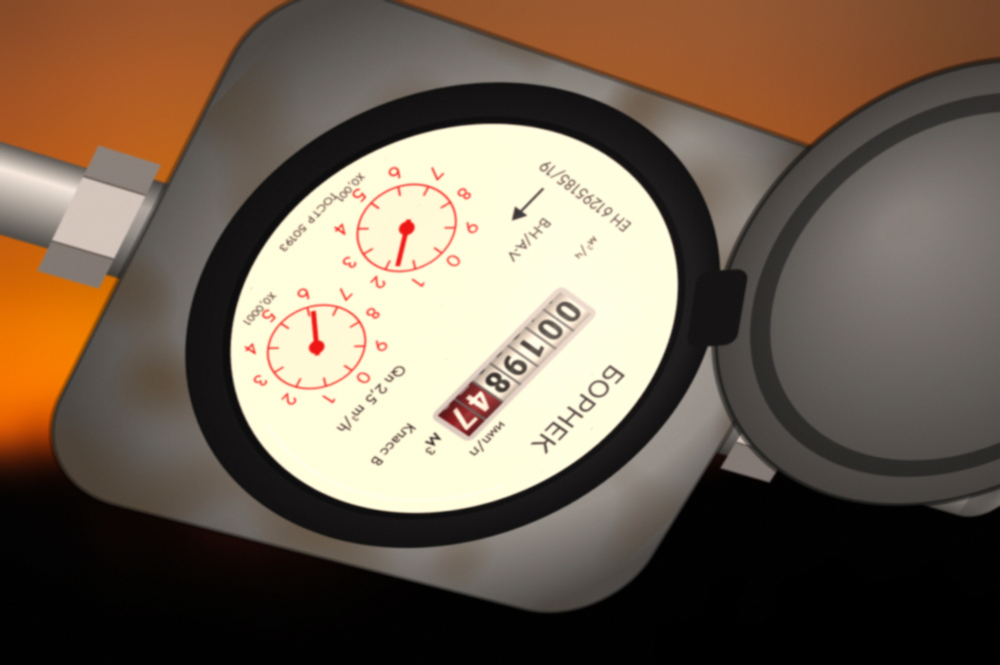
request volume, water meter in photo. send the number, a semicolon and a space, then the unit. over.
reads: 198.4716; m³
